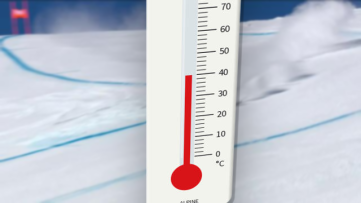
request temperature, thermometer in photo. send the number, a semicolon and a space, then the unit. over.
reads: 40; °C
